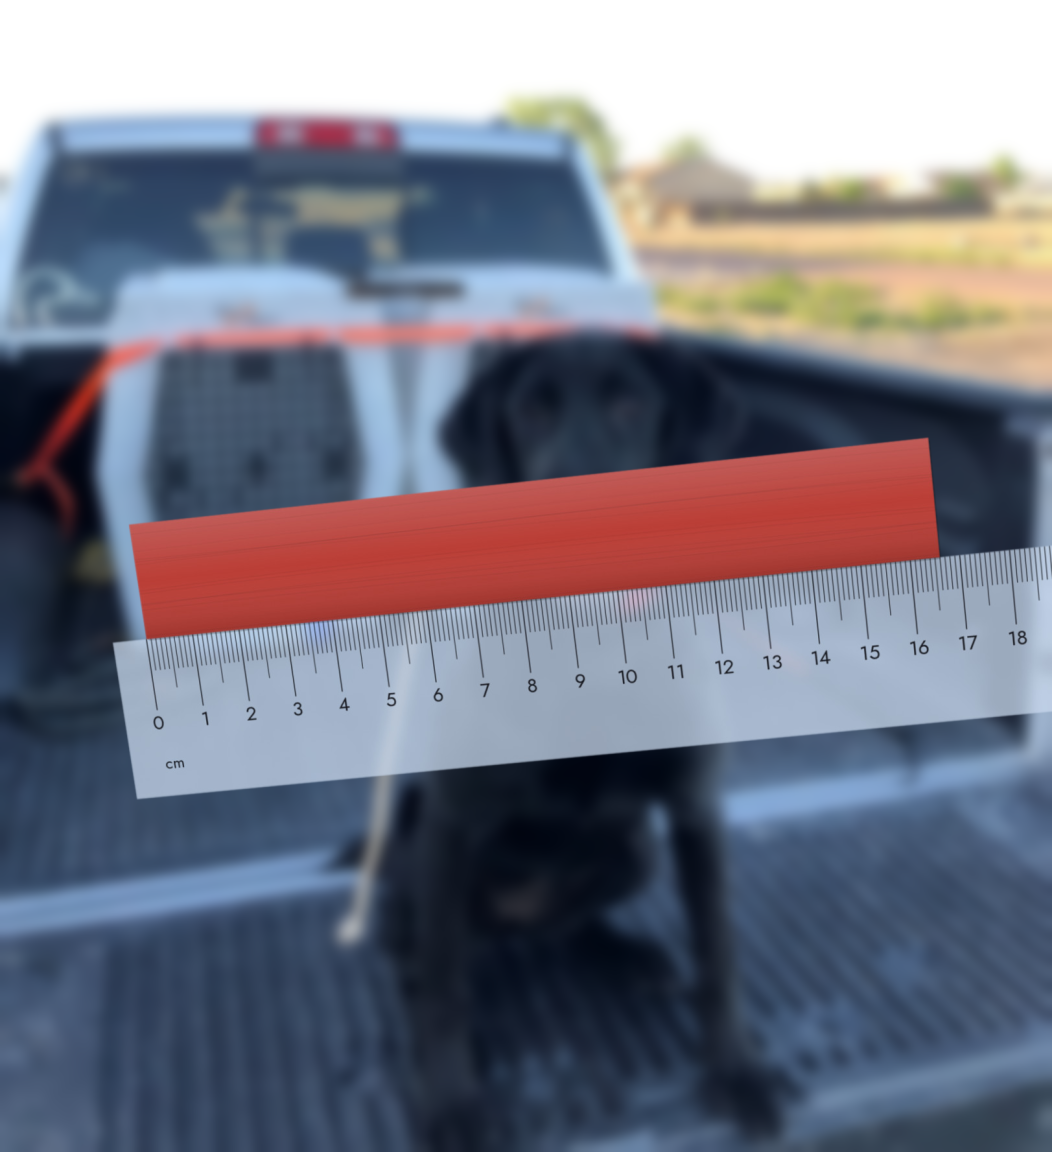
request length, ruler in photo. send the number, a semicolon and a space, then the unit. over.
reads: 16.6; cm
